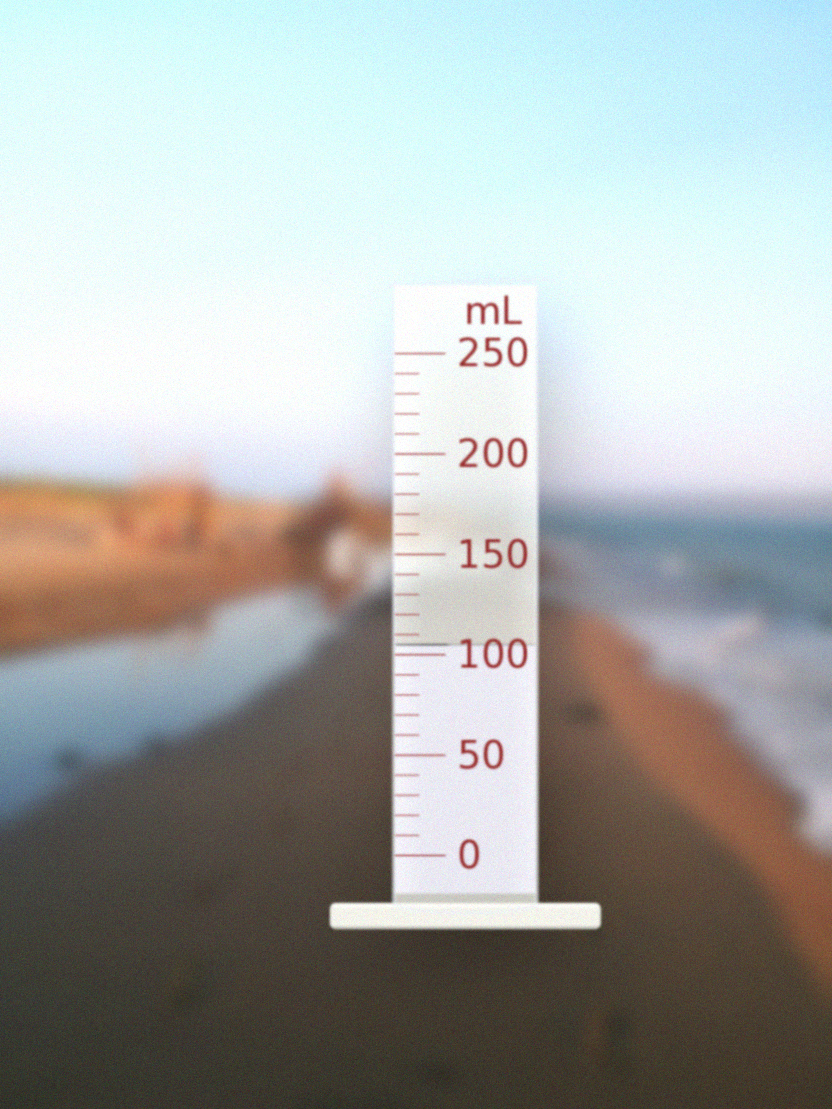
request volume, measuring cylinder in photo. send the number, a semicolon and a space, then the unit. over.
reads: 105; mL
